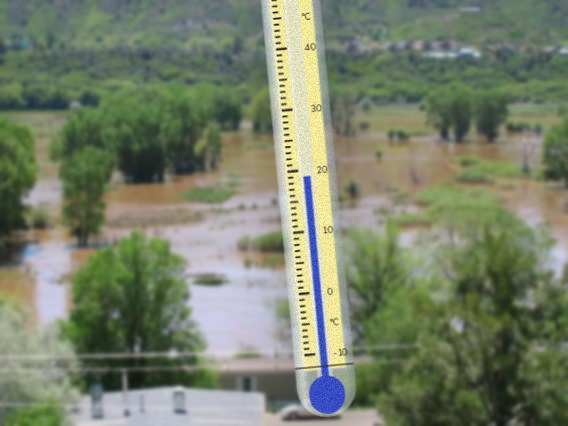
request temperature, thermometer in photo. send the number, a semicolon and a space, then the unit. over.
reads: 19; °C
